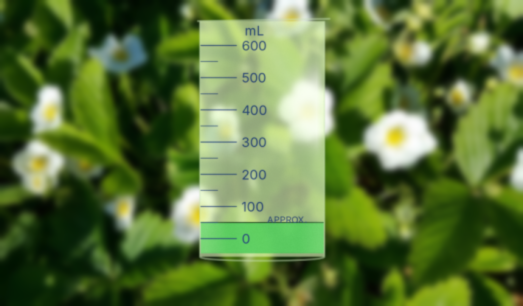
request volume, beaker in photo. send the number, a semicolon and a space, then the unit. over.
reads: 50; mL
